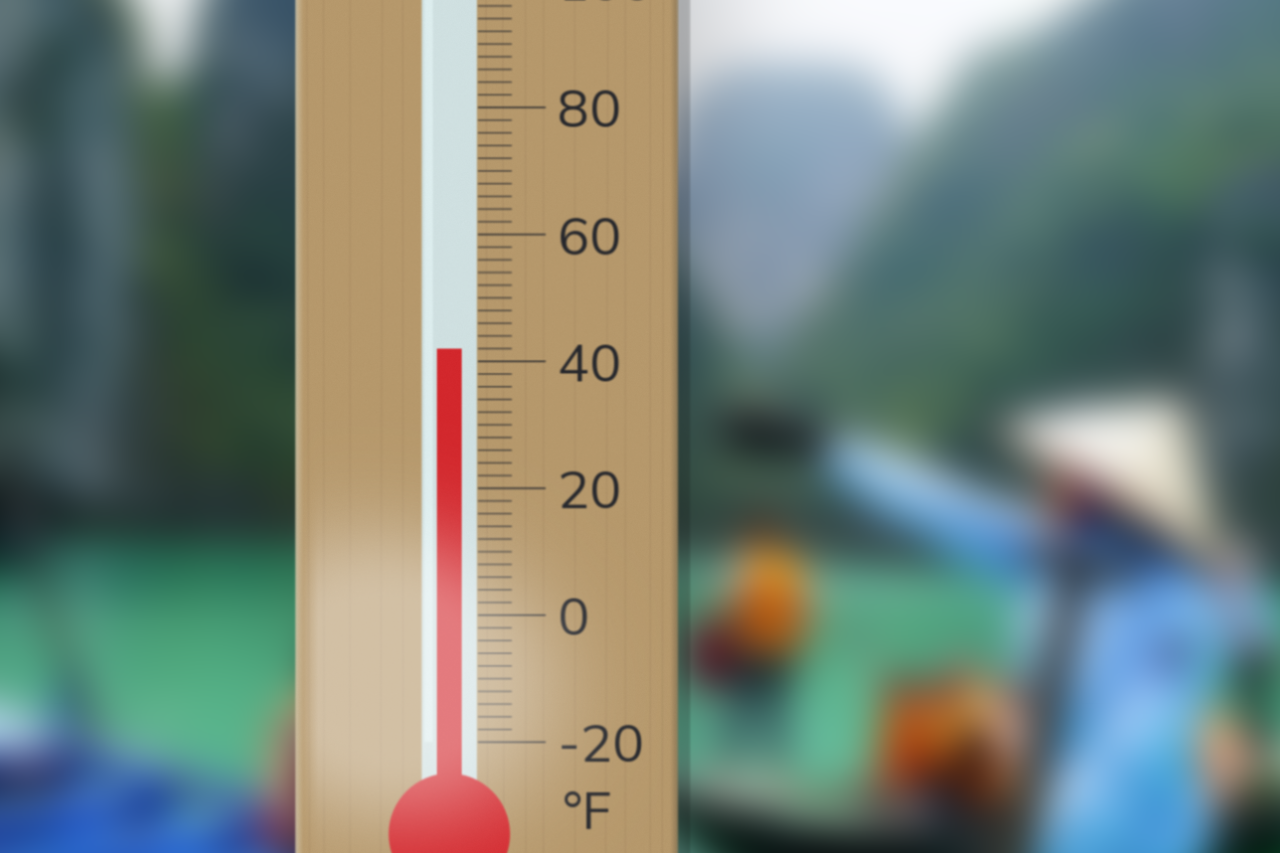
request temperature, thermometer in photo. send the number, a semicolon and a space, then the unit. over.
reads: 42; °F
